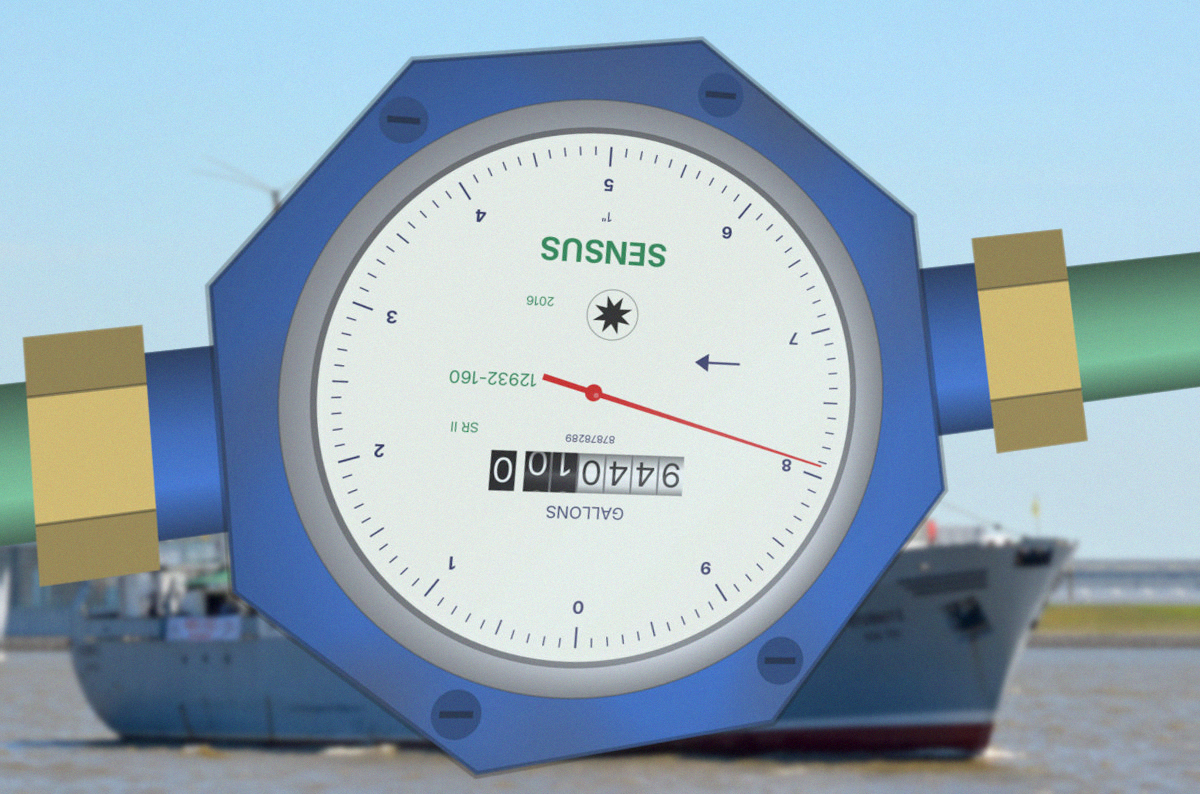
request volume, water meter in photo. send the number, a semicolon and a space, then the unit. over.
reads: 9440097.9; gal
